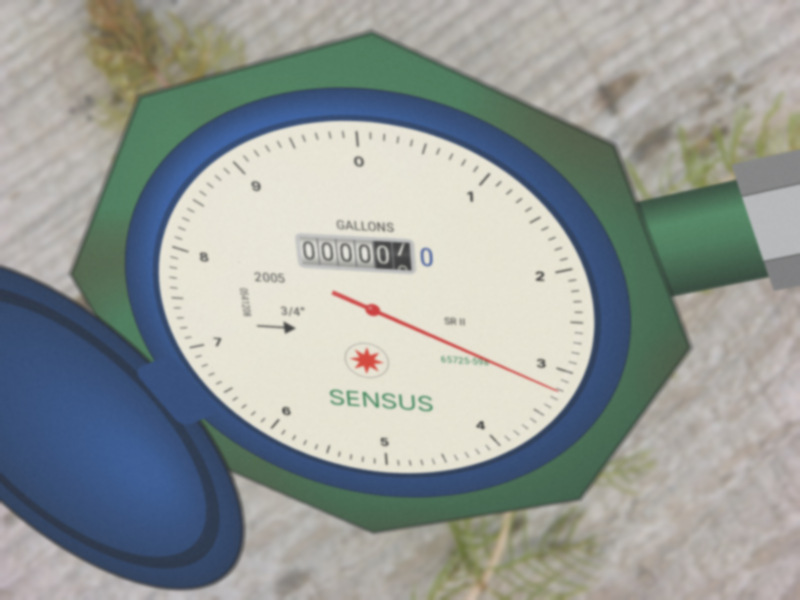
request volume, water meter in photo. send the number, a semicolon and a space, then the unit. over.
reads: 73.2; gal
